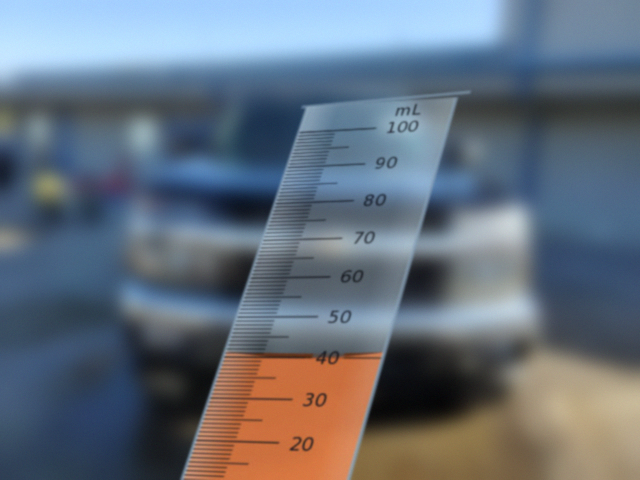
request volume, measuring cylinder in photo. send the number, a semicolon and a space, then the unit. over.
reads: 40; mL
